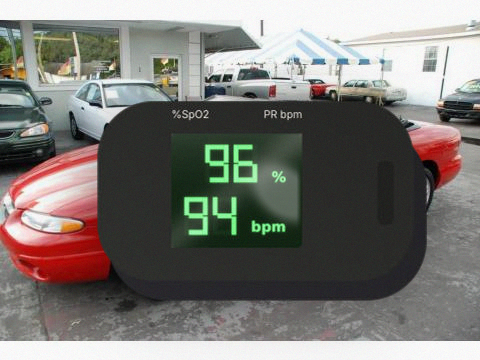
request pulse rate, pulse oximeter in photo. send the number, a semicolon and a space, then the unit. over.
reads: 94; bpm
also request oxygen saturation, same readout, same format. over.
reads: 96; %
